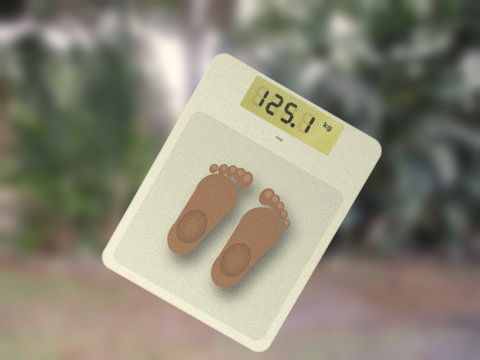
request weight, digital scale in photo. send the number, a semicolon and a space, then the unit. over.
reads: 125.1; kg
